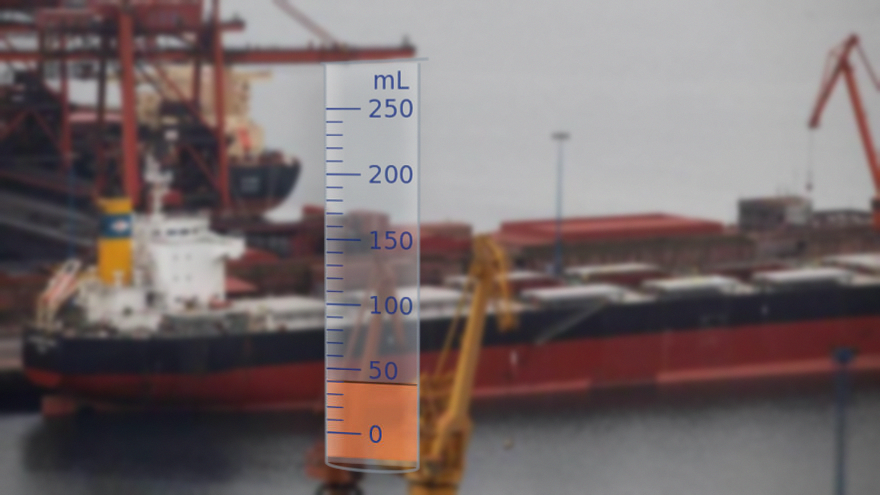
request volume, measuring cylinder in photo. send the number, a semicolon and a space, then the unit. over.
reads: 40; mL
